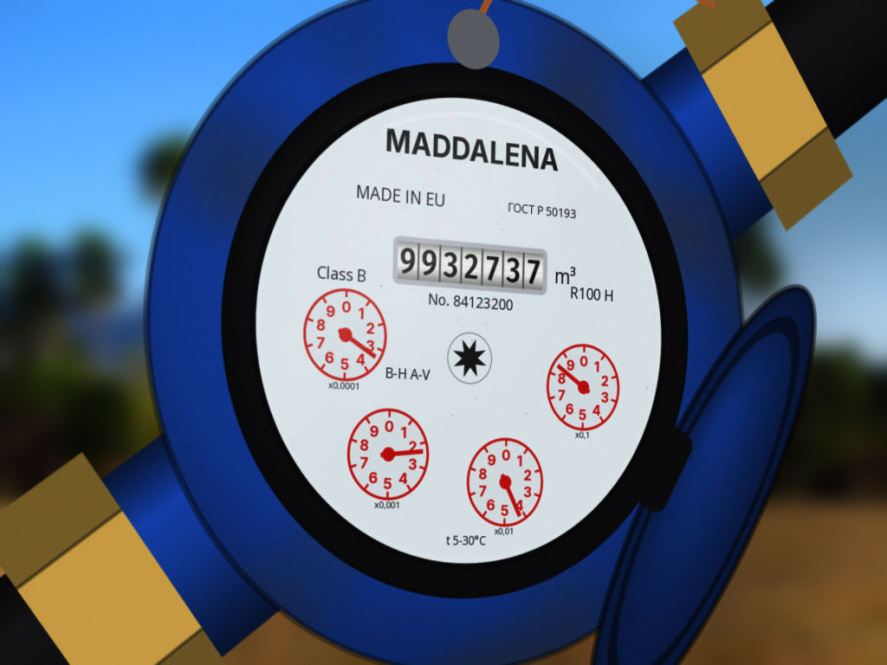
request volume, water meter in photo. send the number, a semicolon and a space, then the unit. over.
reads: 9932737.8423; m³
